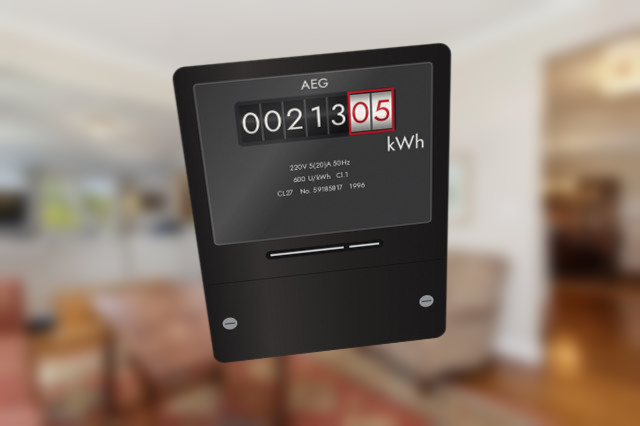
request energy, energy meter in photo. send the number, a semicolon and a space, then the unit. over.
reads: 213.05; kWh
